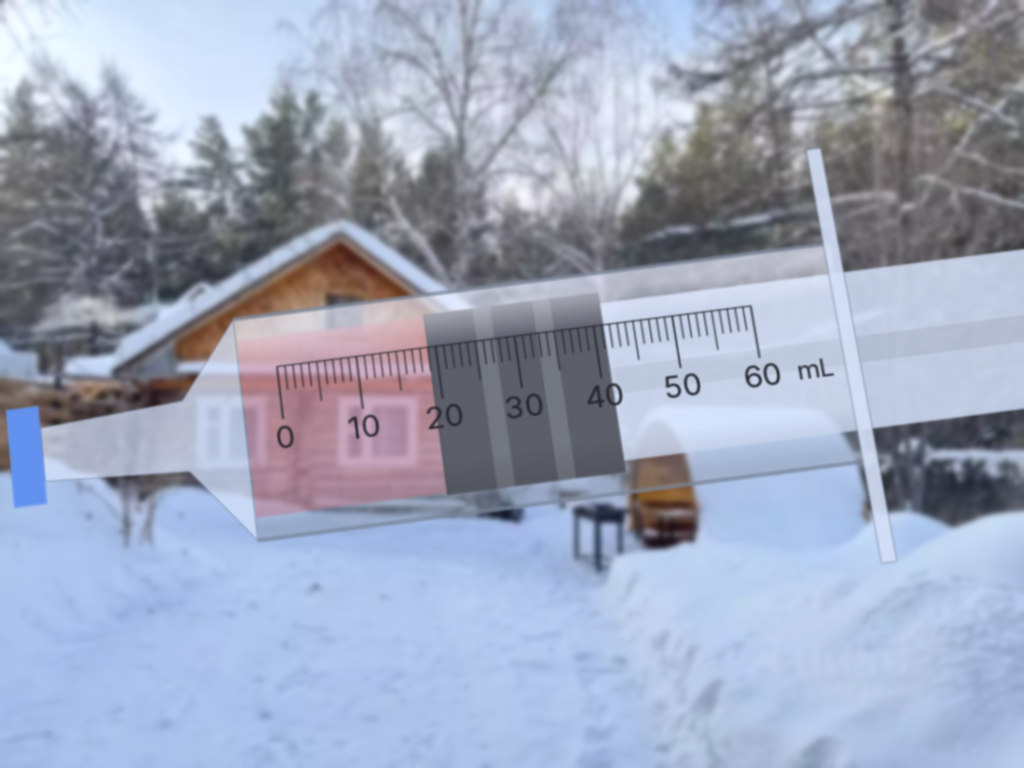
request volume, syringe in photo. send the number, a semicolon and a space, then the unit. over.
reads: 19; mL
